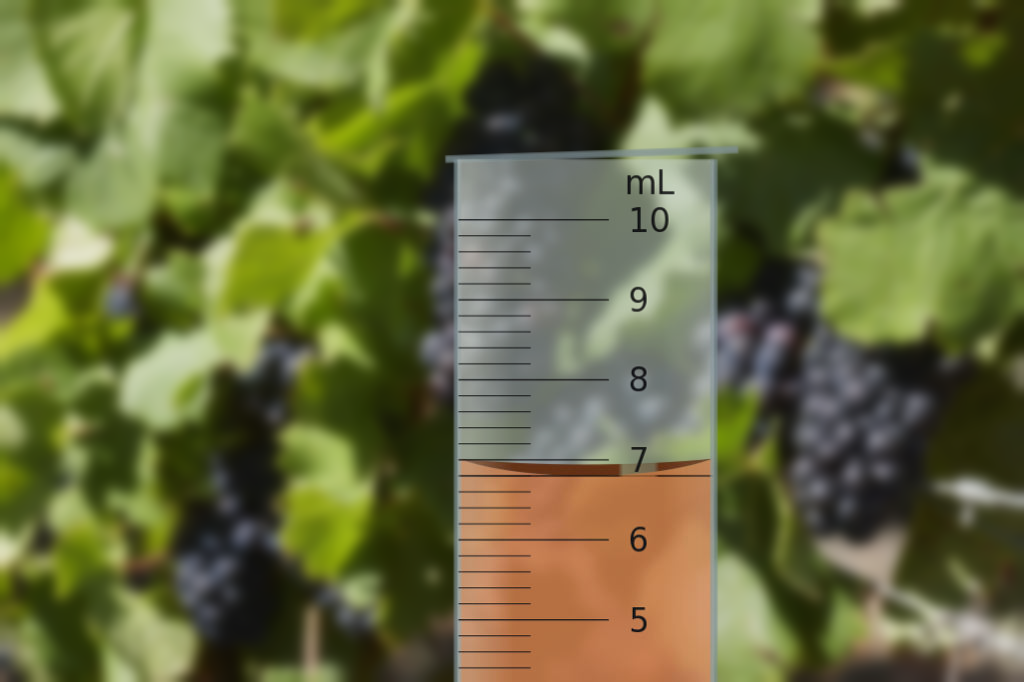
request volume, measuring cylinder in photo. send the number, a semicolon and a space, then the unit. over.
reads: 6.8; mL
